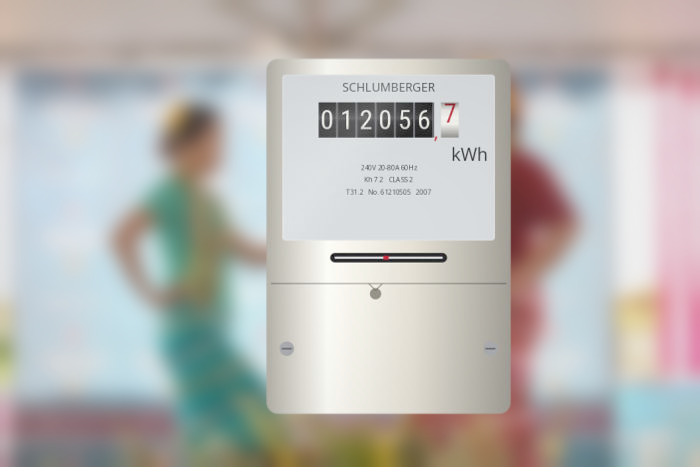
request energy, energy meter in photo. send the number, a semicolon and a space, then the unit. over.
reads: 12056.7; kWh
